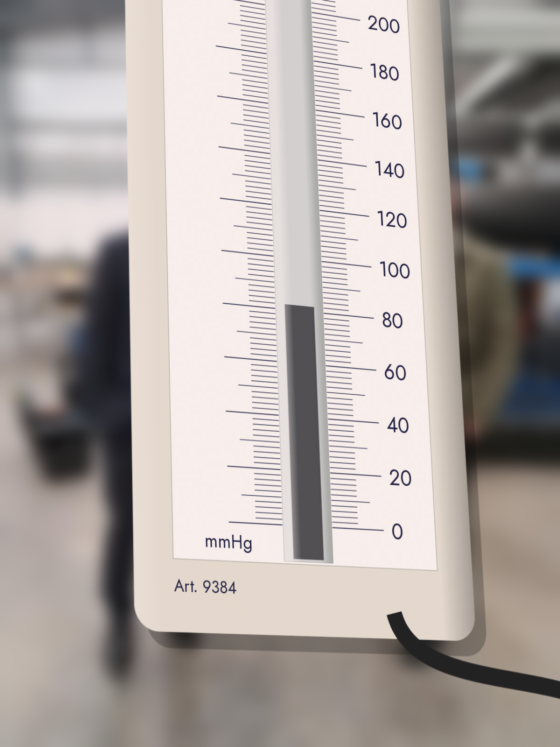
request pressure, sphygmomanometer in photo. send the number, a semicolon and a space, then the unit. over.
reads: 82; mmHg
